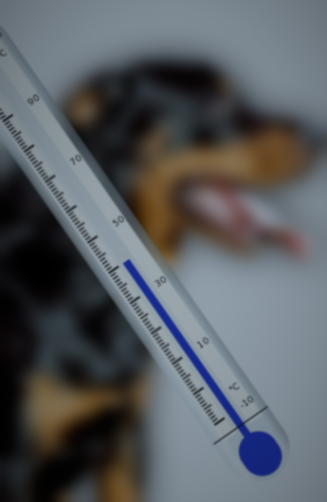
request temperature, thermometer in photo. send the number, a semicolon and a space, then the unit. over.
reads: 40; °C
